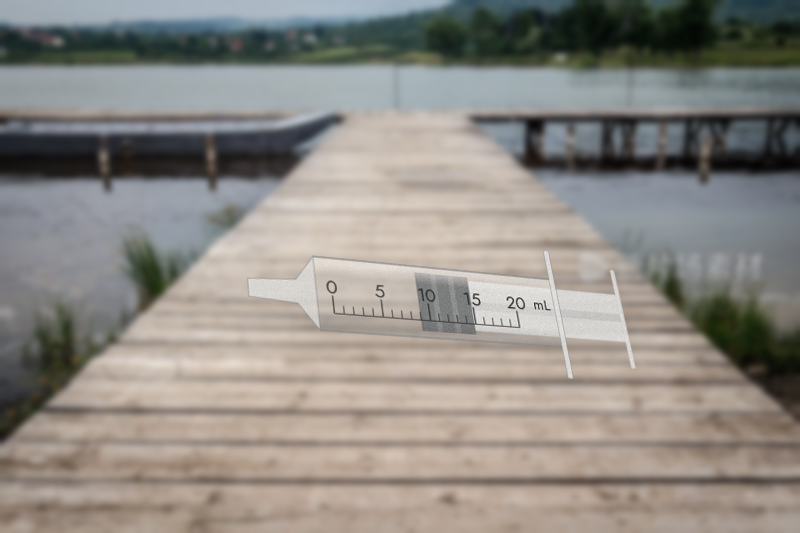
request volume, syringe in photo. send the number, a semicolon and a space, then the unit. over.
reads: 9; mL
